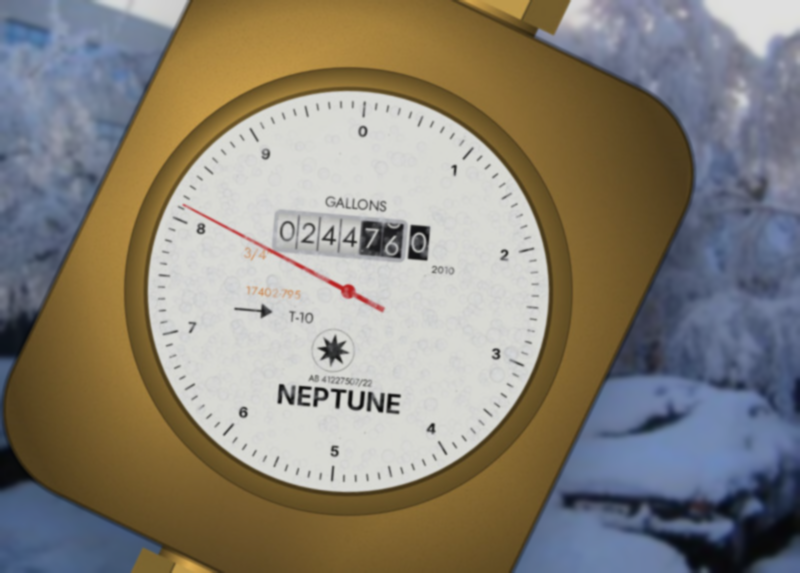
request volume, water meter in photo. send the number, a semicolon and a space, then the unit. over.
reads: 244758.1; gal
